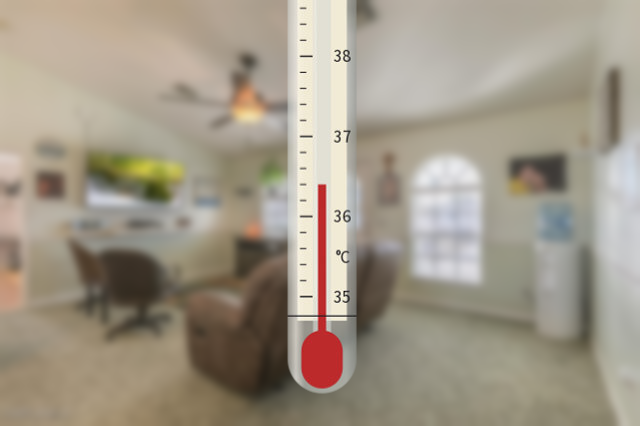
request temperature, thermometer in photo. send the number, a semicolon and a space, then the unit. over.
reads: 36.4; °C
